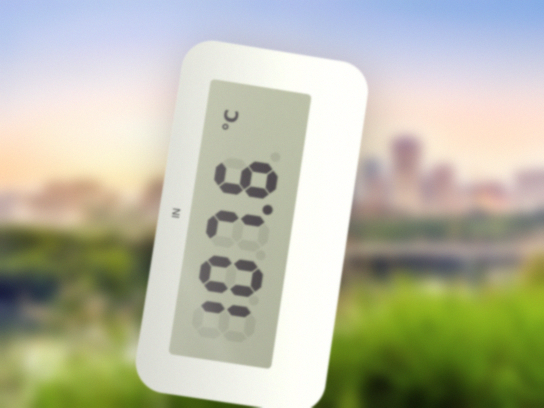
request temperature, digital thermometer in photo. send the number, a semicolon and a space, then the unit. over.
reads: 107.6; °C
